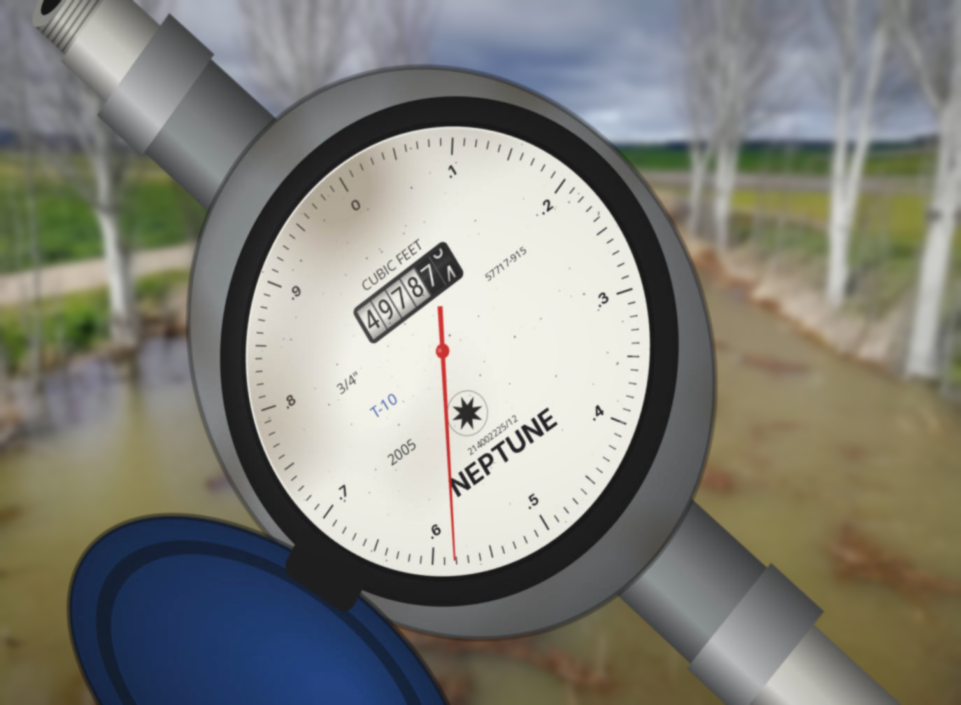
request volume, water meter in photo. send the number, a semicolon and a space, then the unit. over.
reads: 497873.58; ft³
